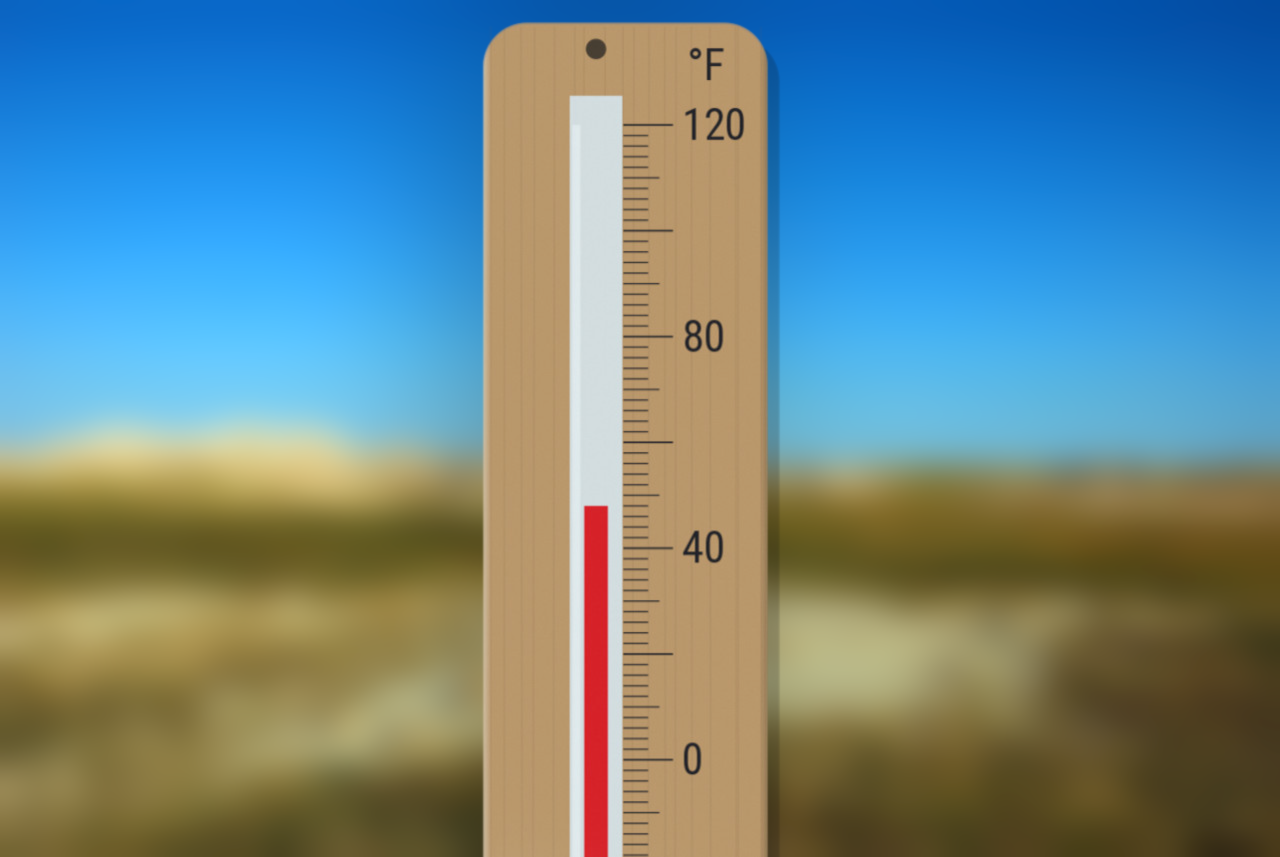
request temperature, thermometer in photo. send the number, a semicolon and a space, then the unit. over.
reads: 48; °F
